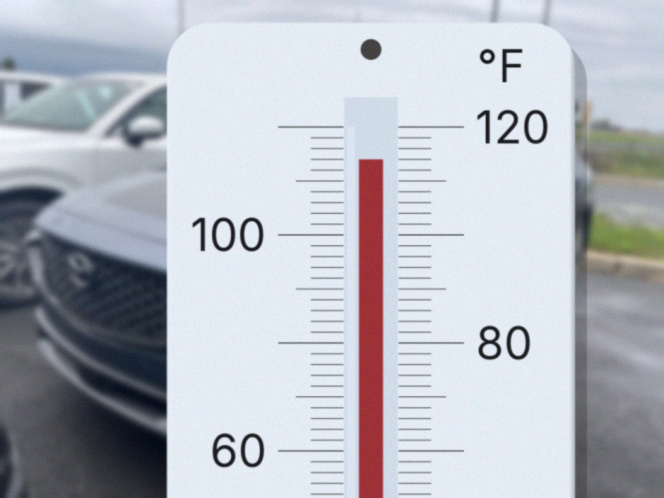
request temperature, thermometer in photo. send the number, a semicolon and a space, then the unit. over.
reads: 114; °F
